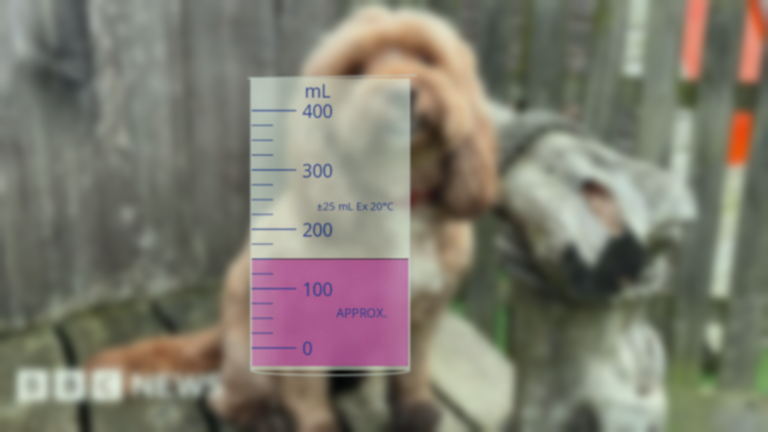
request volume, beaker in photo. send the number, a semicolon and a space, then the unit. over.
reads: 150; mL
